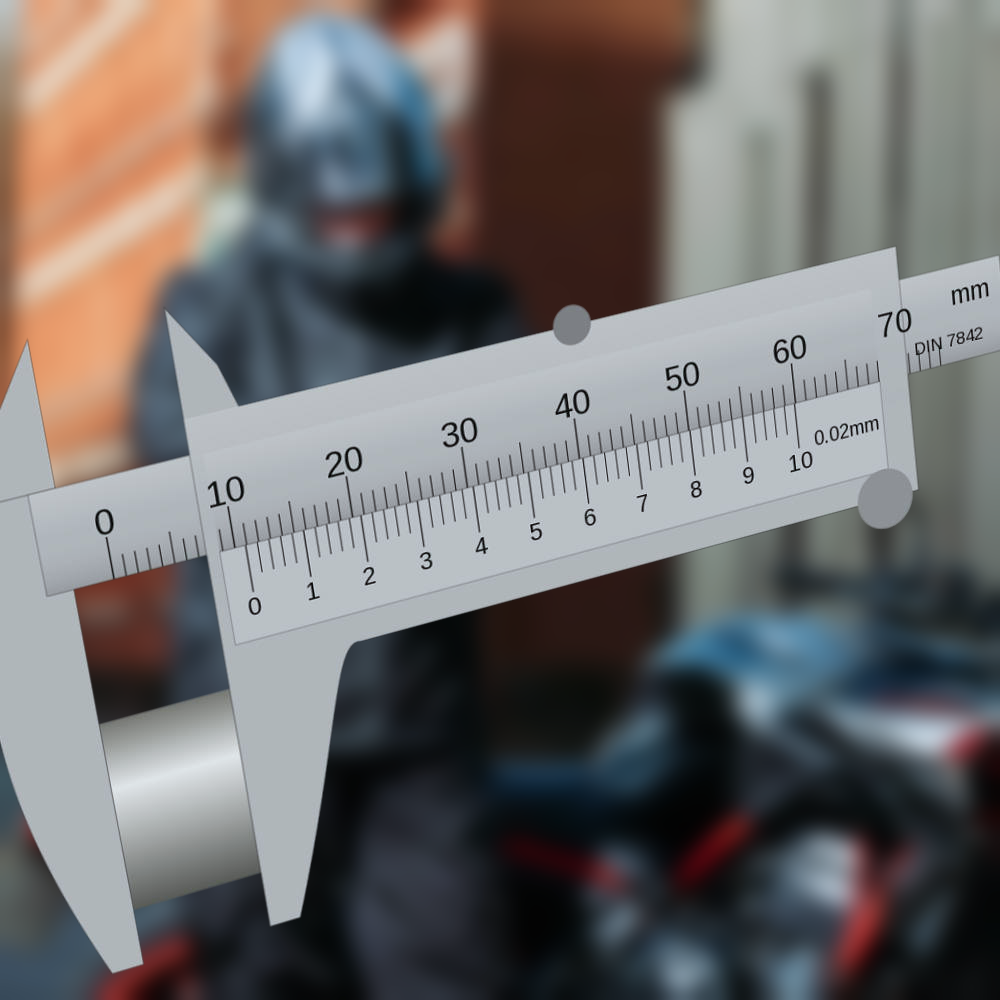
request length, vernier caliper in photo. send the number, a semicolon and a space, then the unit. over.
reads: 10.9; mm
